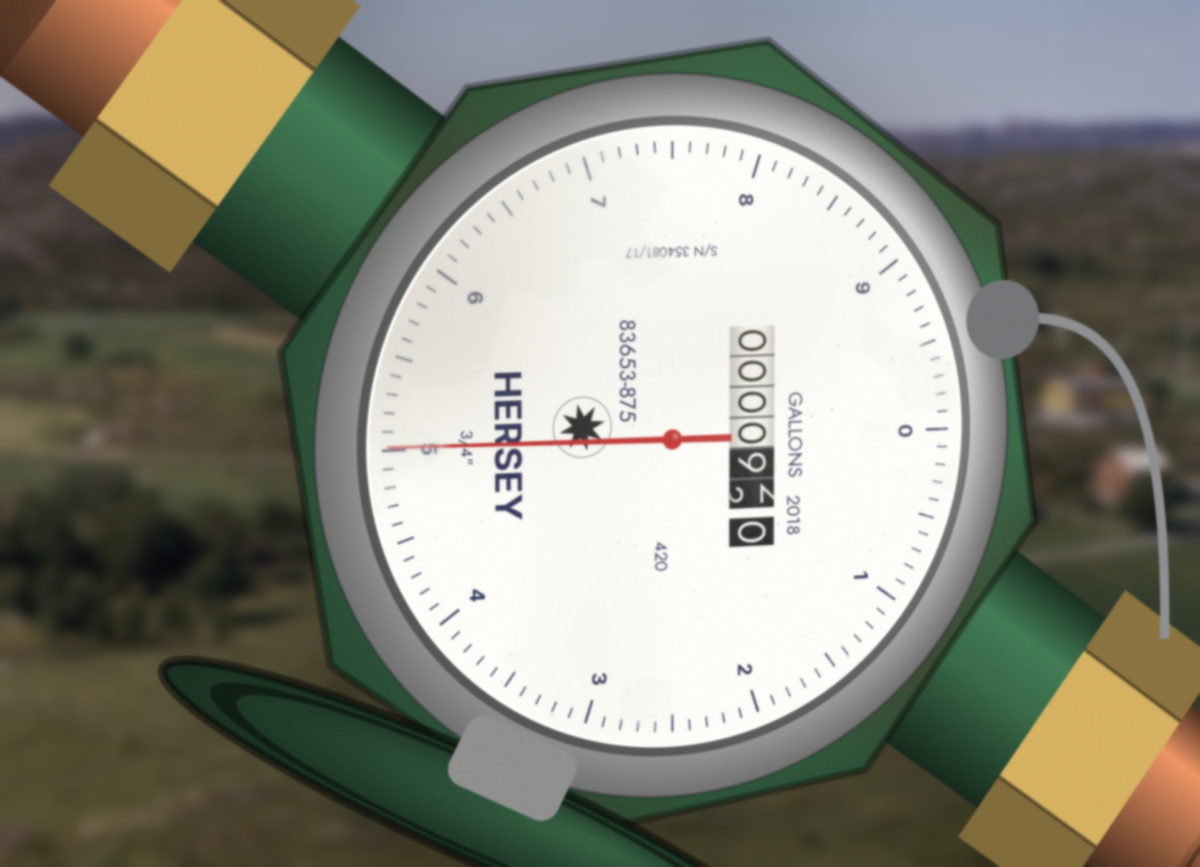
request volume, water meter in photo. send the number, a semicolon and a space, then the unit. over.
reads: 925.0; gal
